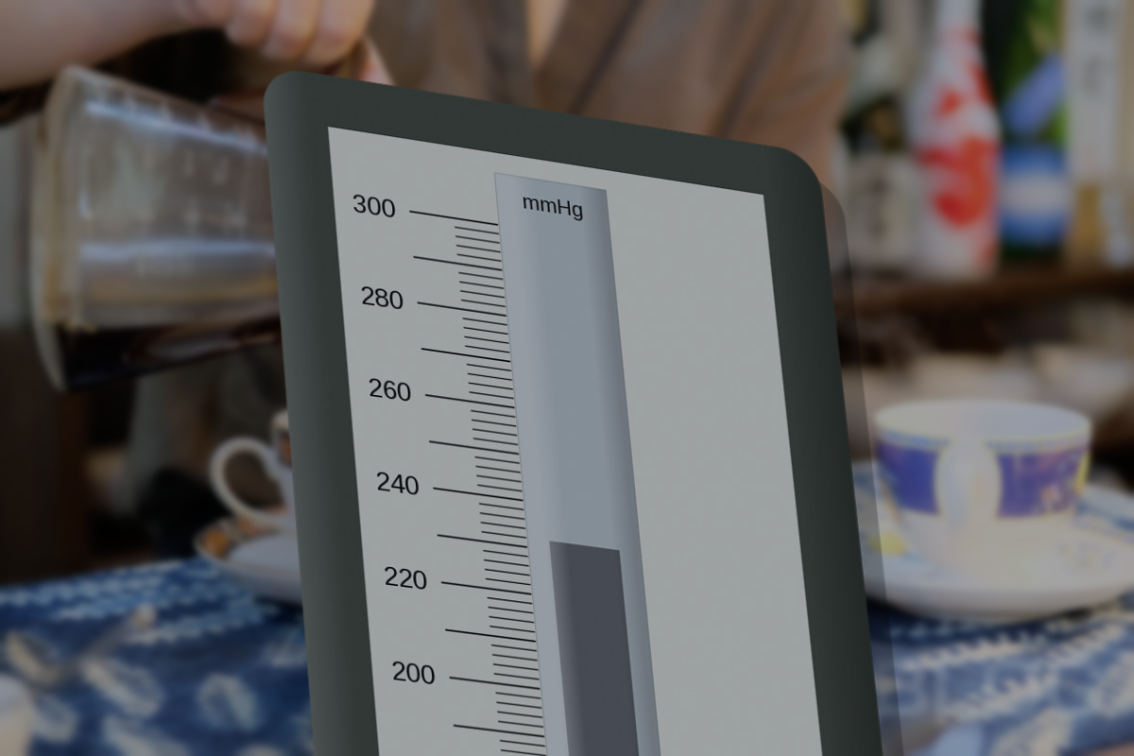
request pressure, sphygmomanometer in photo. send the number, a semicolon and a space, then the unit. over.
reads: 232; mmHg
